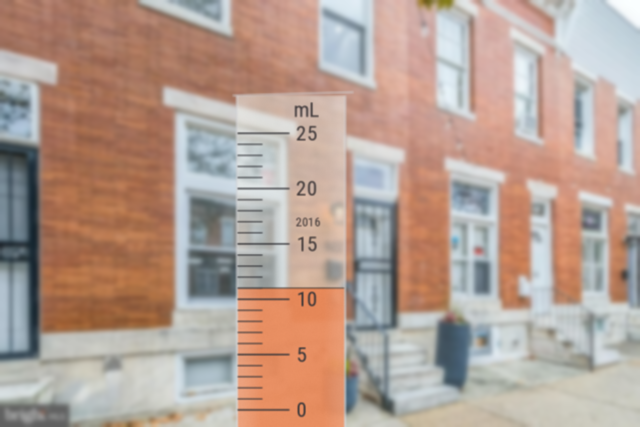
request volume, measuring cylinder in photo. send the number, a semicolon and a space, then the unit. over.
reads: 11; mL
